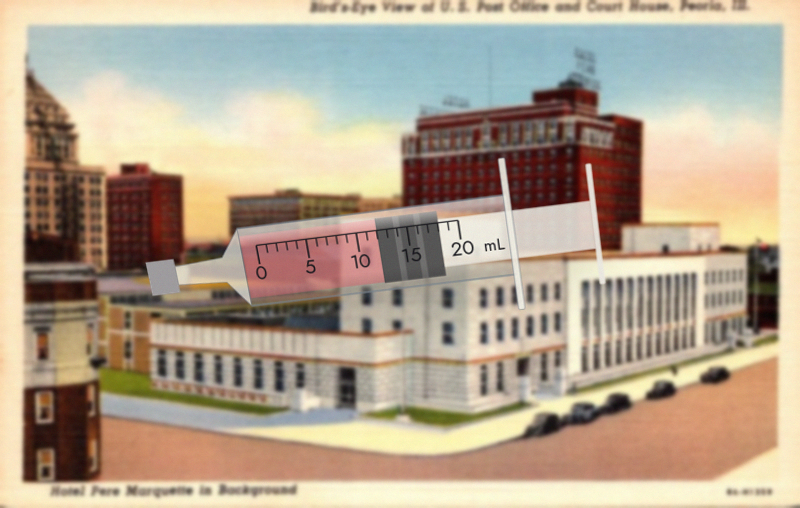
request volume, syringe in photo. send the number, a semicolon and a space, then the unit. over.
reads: 12; mL
